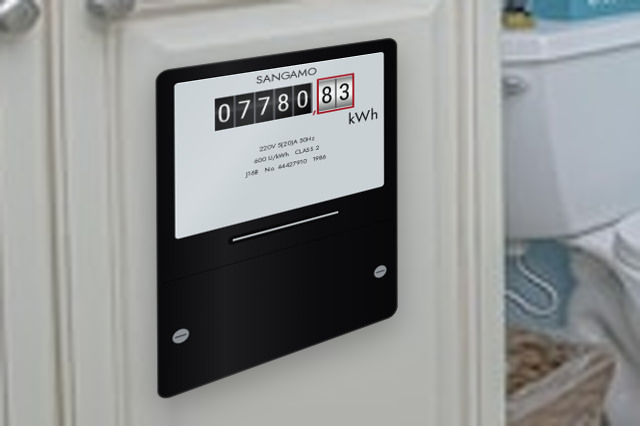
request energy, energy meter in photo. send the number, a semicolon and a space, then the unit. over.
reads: 7780.83; kWh
